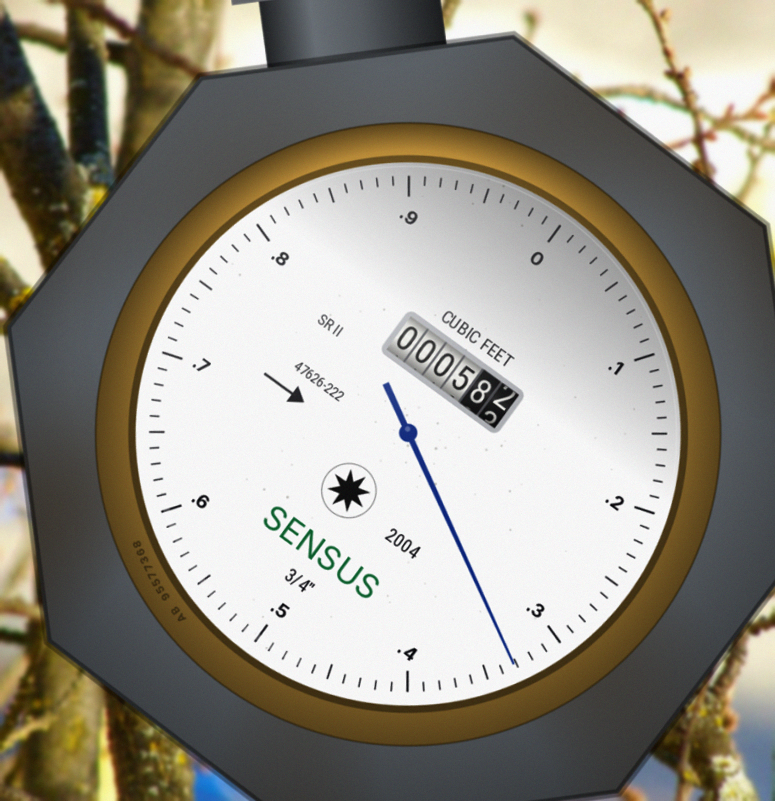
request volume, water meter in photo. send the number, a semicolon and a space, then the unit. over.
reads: 582.33; ft³
